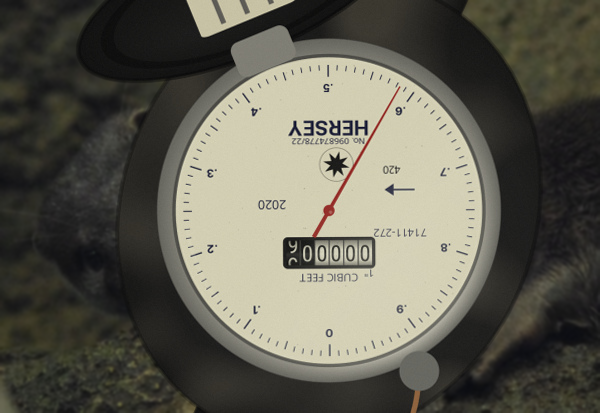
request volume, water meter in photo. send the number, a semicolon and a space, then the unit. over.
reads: 5.58; ft³
